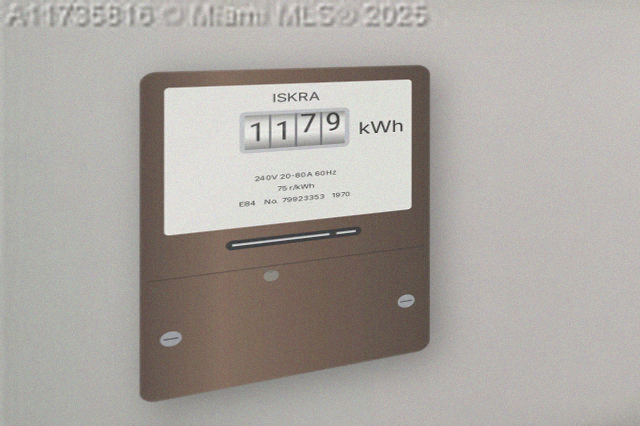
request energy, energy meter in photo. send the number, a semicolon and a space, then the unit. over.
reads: 1179; kWh
